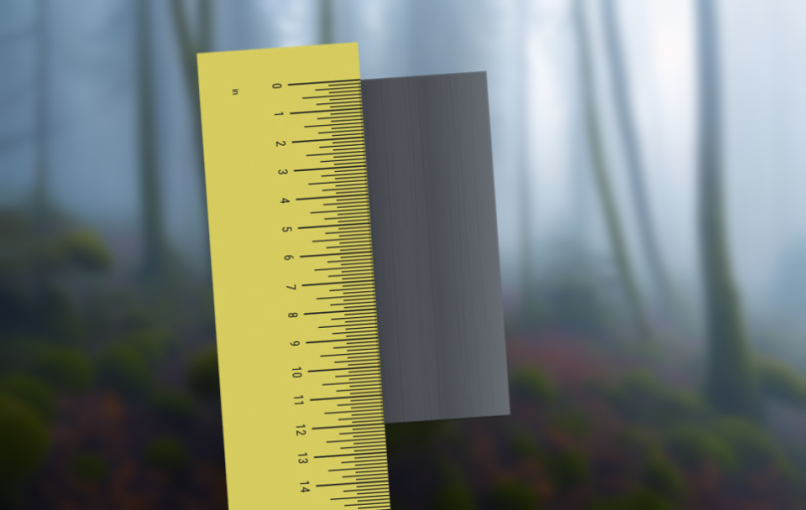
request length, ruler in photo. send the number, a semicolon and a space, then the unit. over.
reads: 12; in
